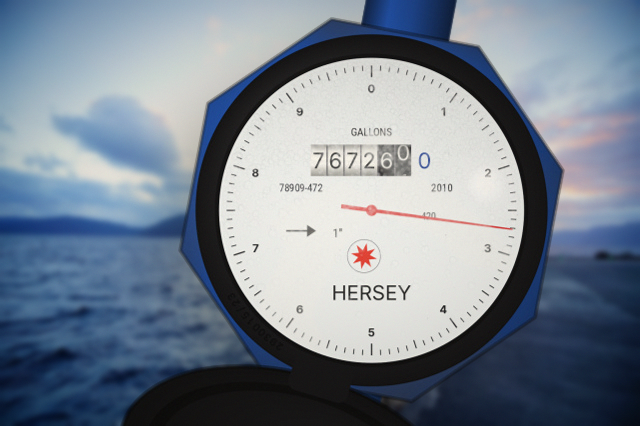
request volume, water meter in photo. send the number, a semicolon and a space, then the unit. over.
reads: 7672602.7; gal
